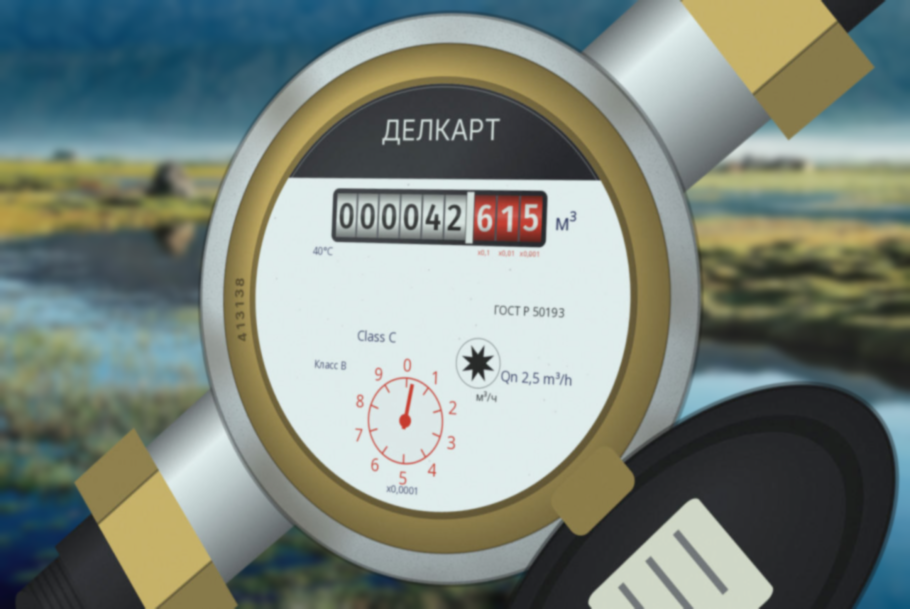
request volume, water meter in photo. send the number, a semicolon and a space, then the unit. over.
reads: 42.6150; m³
